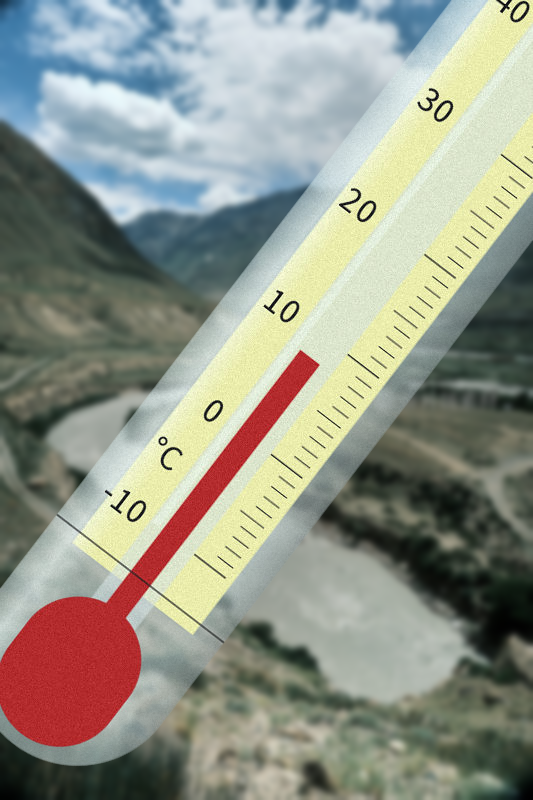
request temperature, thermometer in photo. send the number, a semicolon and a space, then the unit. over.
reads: 8; °C
